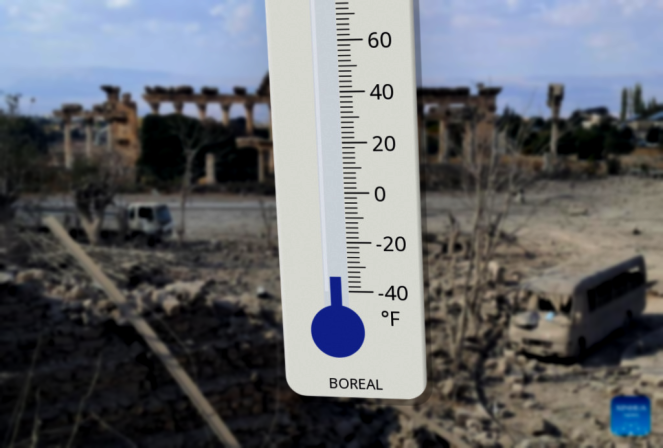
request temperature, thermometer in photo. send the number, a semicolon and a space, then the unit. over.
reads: -34; °F
